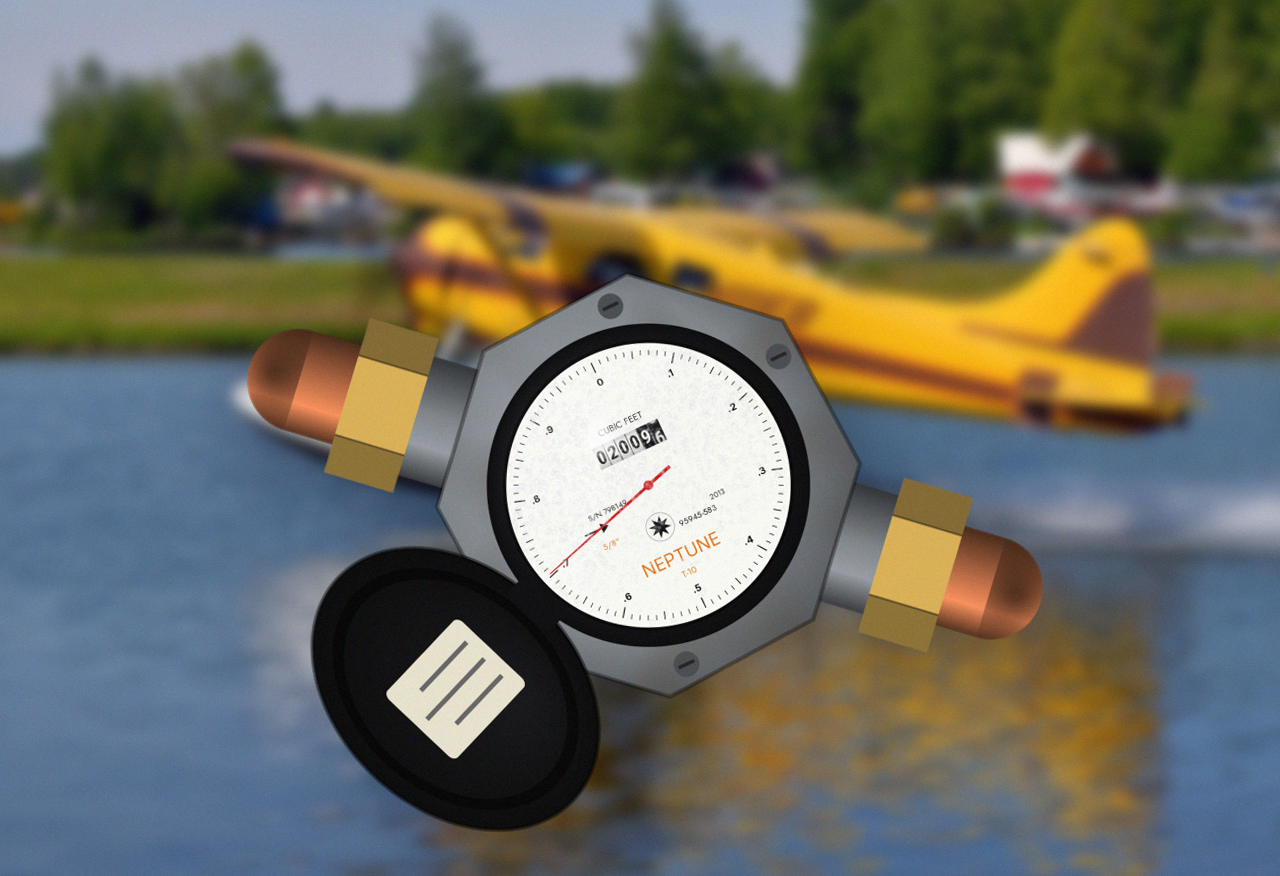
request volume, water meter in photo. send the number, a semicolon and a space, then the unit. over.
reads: 20095.70; ft³
